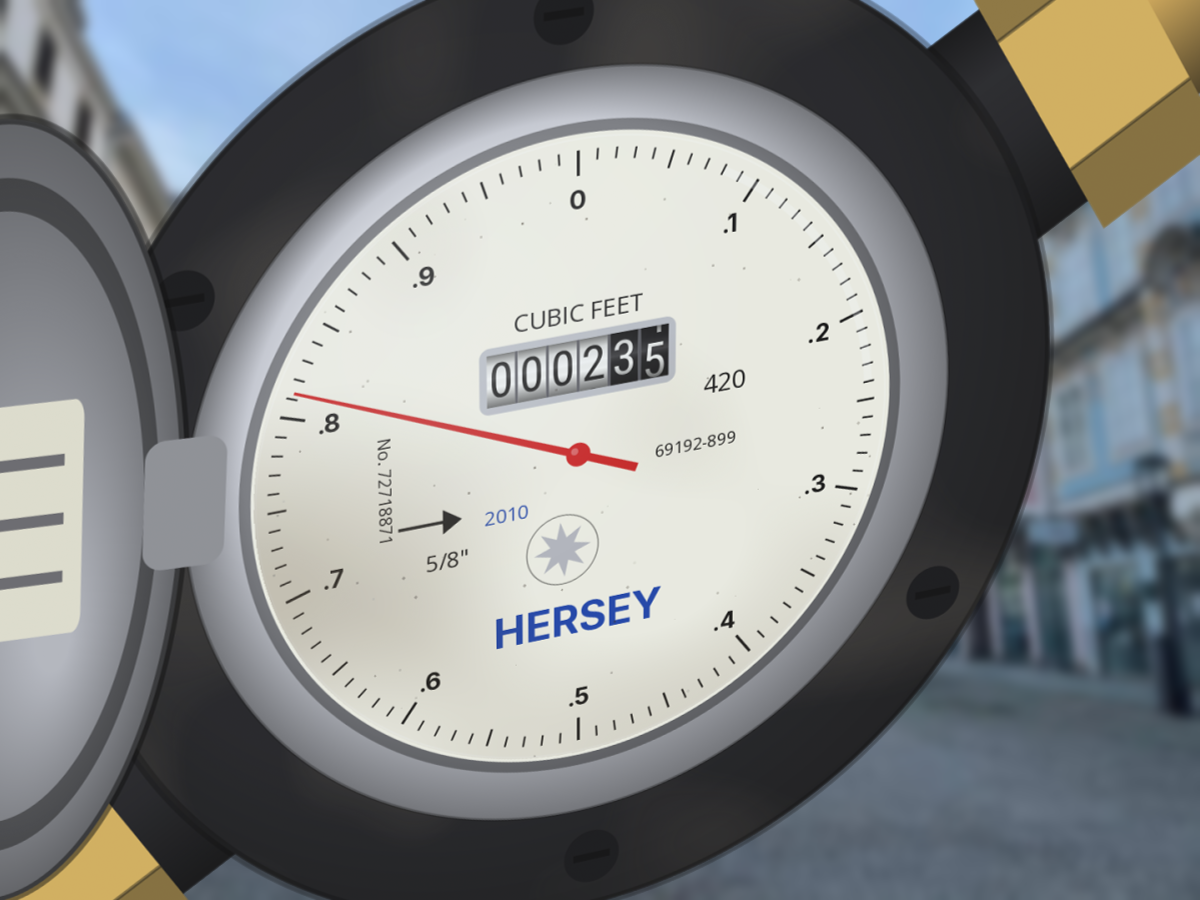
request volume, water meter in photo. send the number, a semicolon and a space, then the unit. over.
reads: 234.81; ft³
